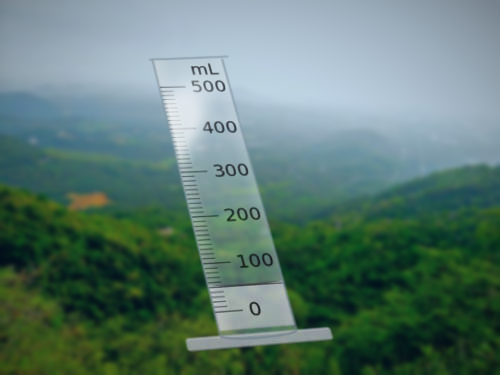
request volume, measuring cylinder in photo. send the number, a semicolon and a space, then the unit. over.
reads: 50; mL
